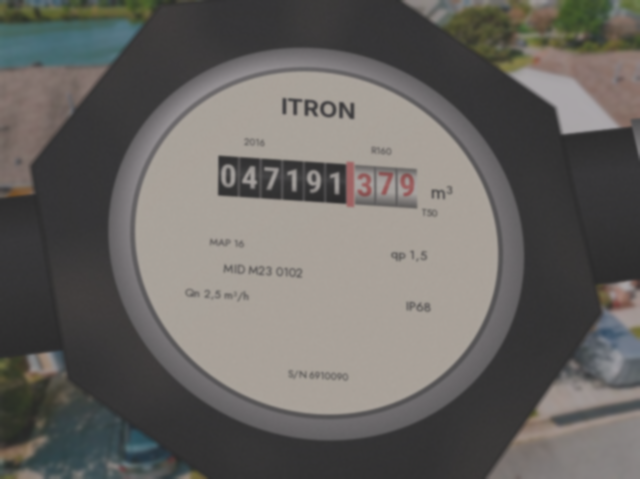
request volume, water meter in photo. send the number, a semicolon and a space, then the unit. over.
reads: 47191.379; m³
